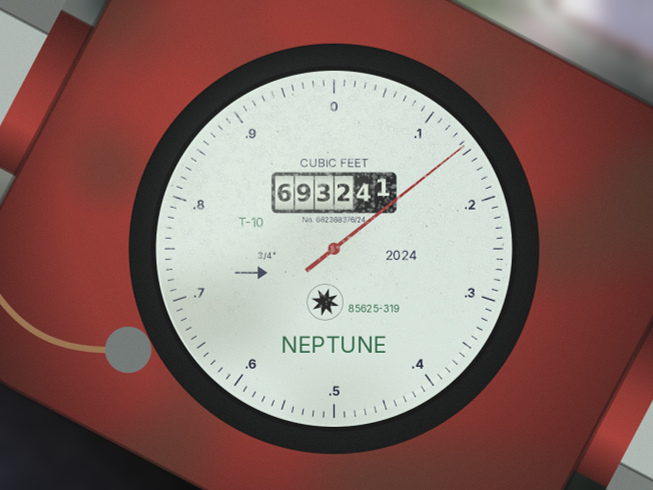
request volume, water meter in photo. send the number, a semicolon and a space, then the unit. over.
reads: 693241.14; ft³
